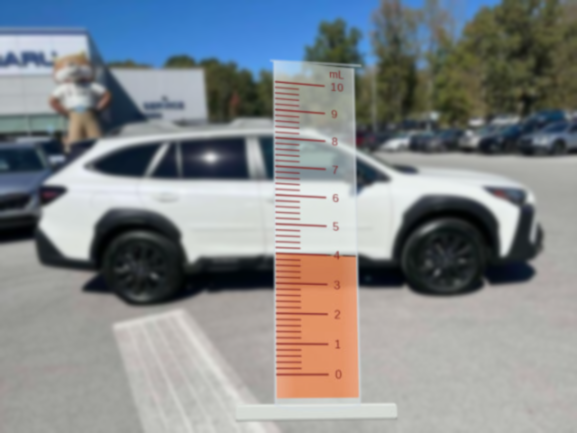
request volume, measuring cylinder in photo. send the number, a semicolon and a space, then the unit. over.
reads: 4; mL
